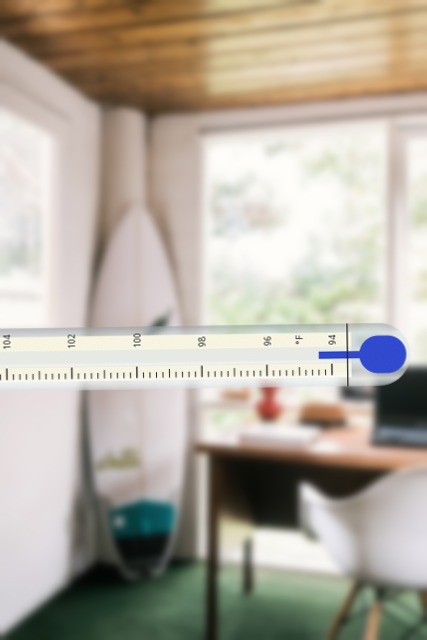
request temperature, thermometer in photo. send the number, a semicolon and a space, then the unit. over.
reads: 94.4; °F
